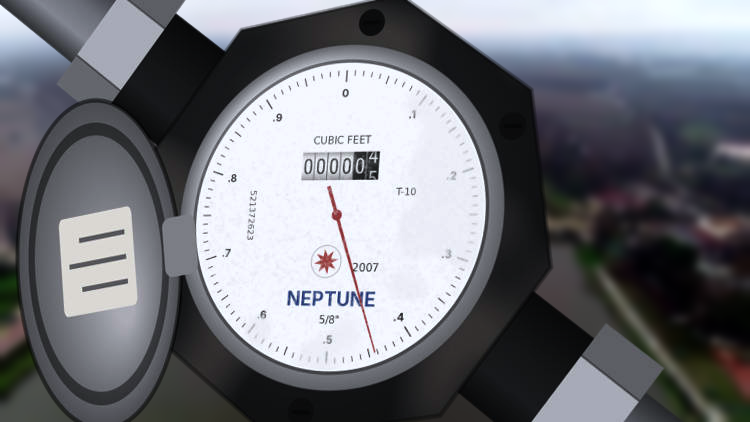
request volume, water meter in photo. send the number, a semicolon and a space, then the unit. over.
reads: 4.44; ft³
